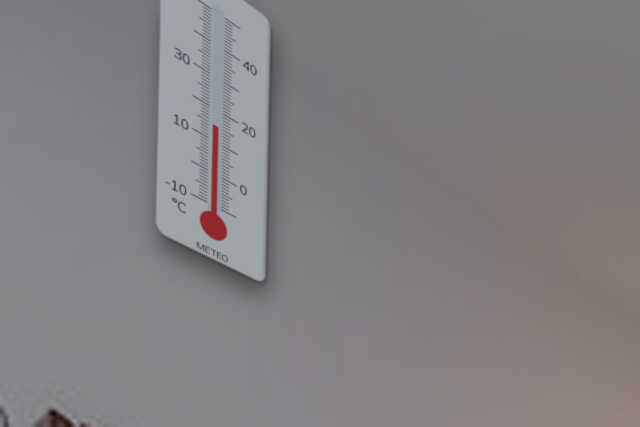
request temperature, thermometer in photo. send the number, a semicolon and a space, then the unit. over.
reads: 15; °C
